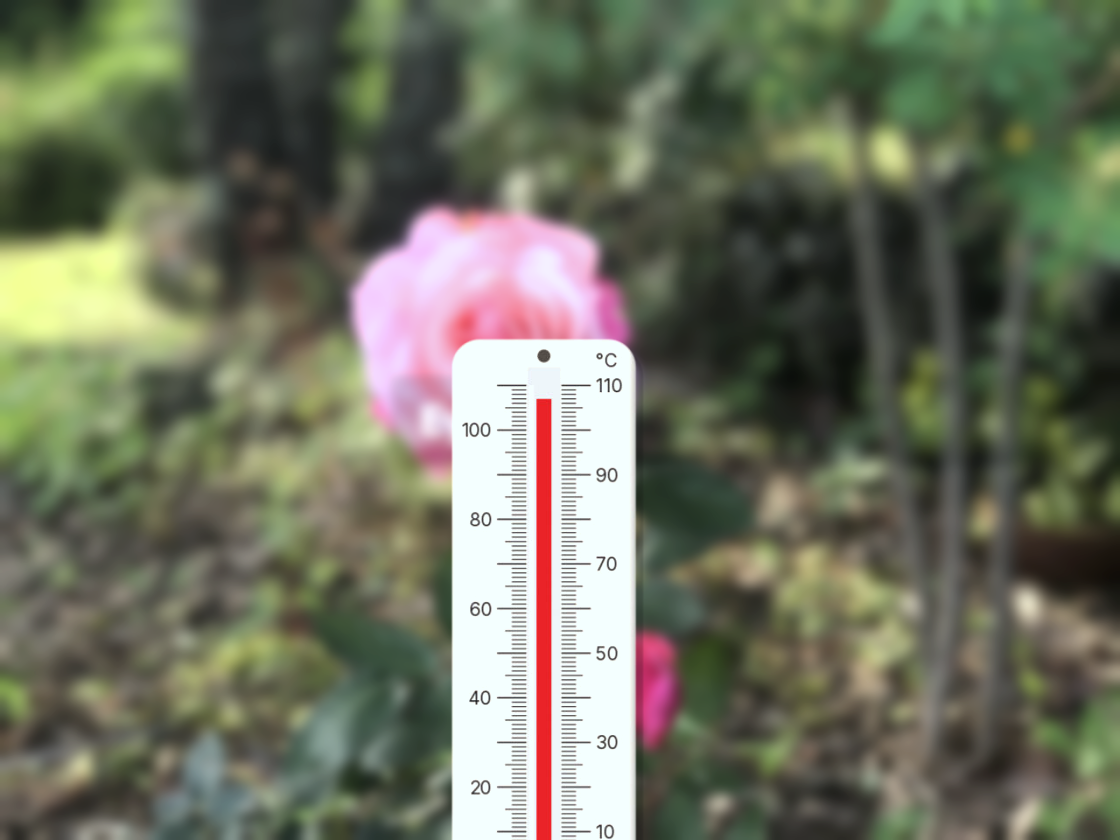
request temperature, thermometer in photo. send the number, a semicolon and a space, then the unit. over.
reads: 107; °C
